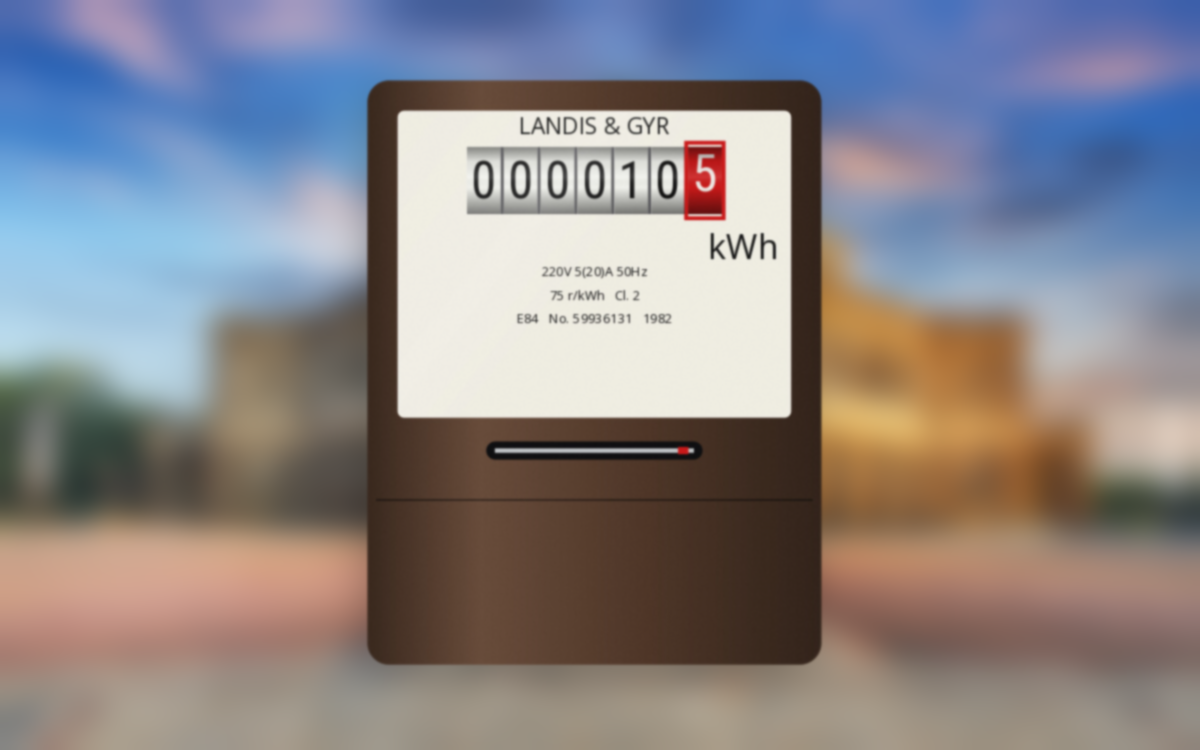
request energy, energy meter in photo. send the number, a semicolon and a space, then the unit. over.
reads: 10.5; kWh
